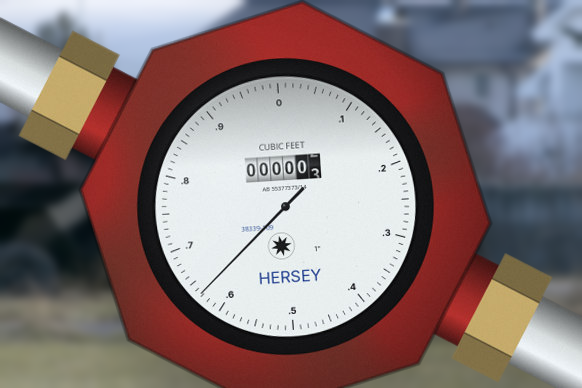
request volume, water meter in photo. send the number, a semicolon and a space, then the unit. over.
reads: 2.63; ft³
